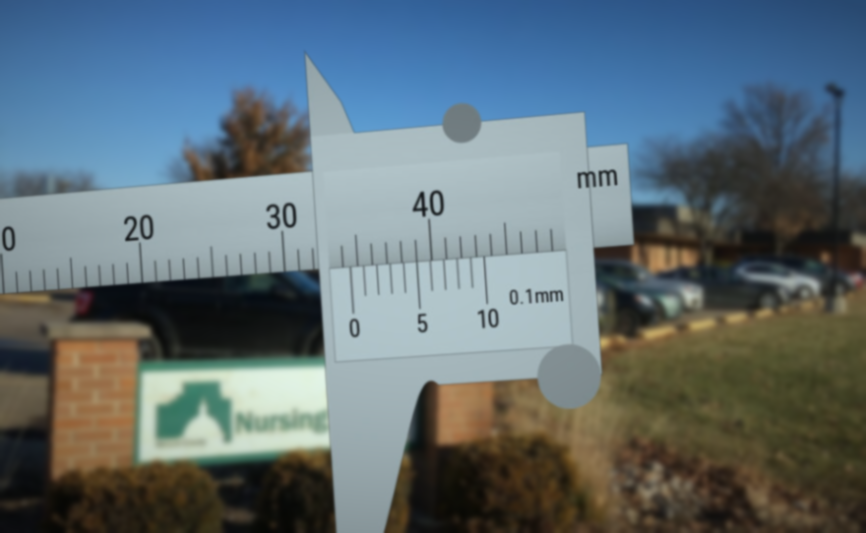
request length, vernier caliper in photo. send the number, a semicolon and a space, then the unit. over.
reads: 34.5; mm
